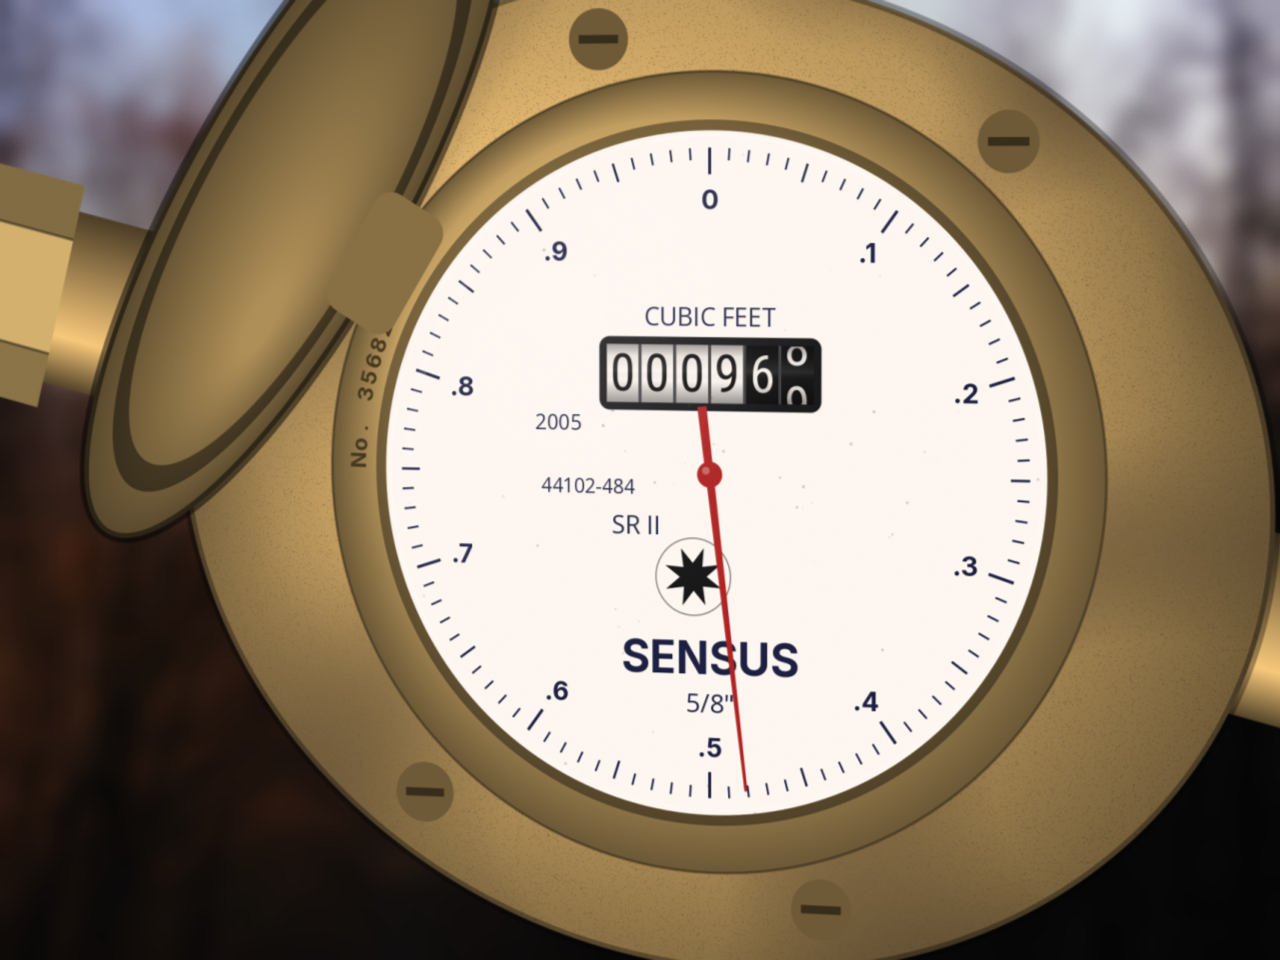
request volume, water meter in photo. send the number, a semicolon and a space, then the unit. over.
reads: 968.48; ft³
